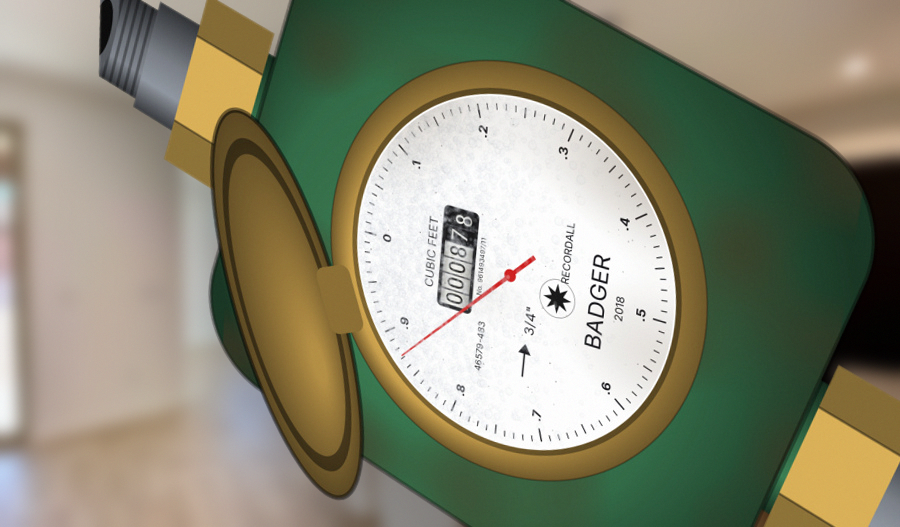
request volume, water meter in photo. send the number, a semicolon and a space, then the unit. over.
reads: 877.87; ft³
